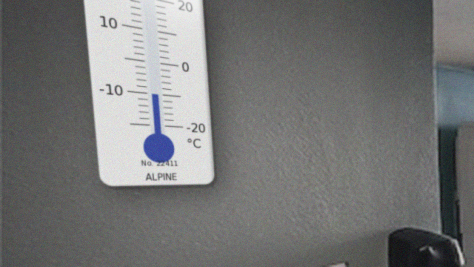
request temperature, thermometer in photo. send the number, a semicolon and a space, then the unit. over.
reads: -10; °C
